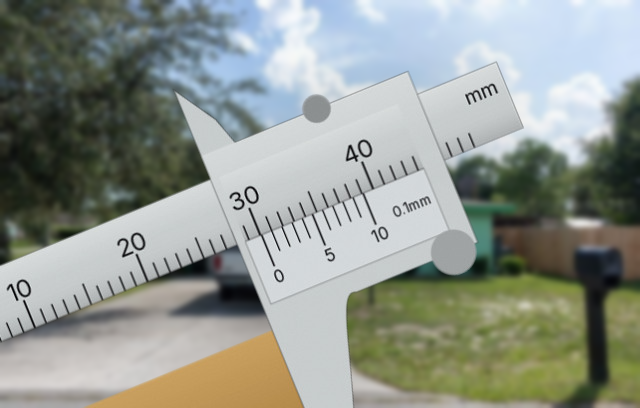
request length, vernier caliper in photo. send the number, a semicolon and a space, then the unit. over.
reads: 30.1; mm
